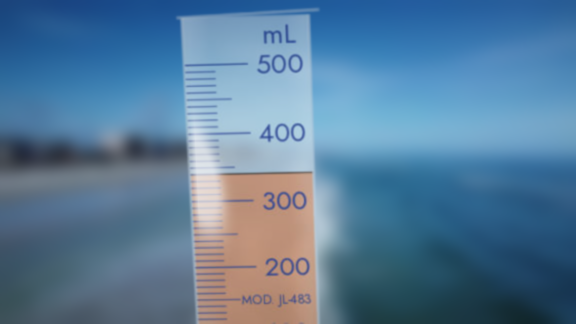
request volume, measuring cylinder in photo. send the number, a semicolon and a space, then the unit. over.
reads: 340; mL
